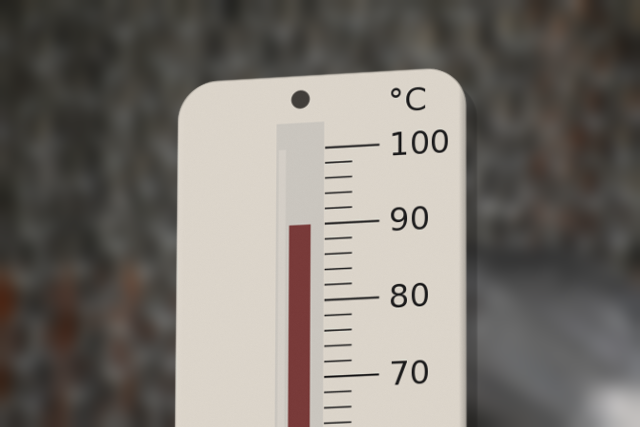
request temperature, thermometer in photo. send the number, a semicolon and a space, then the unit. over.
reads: 90; °C
